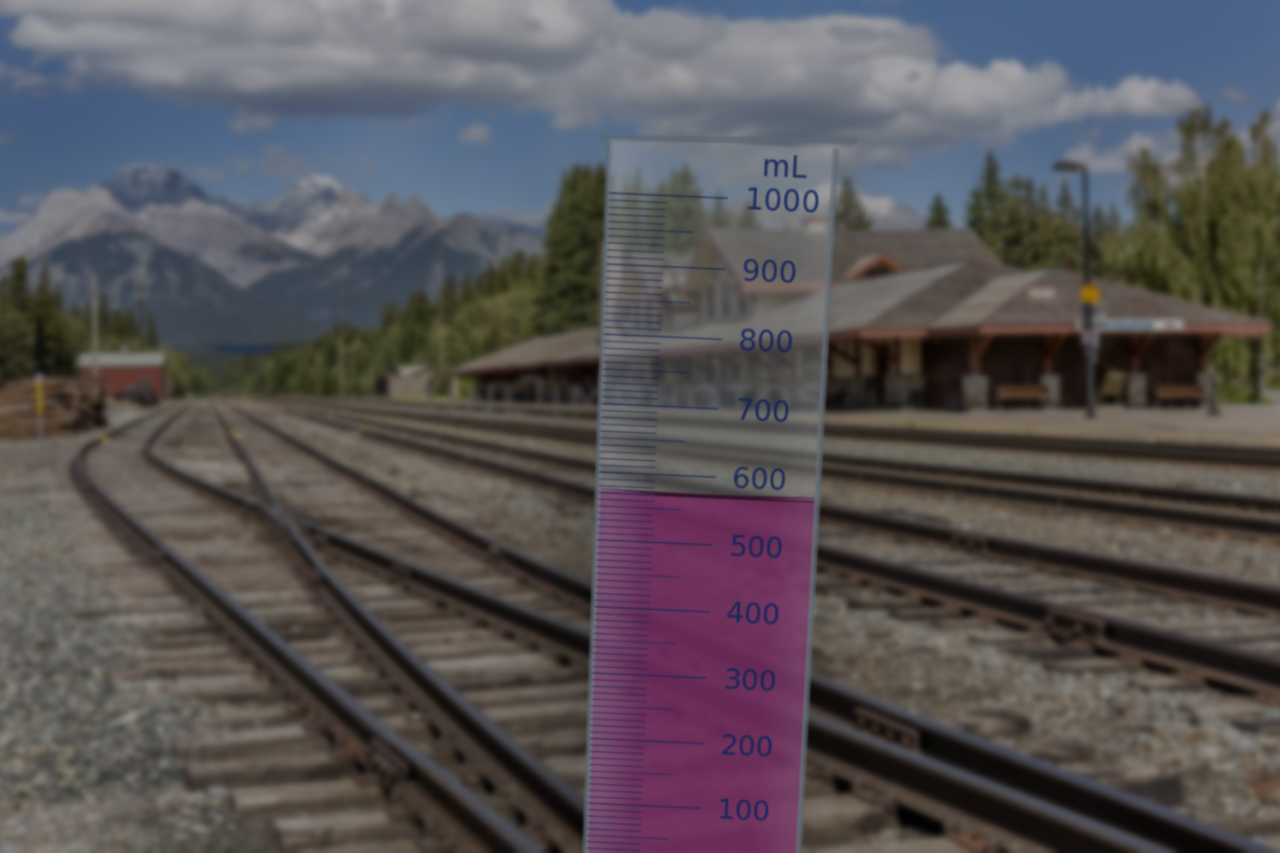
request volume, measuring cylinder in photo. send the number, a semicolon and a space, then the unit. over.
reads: 570; mL
